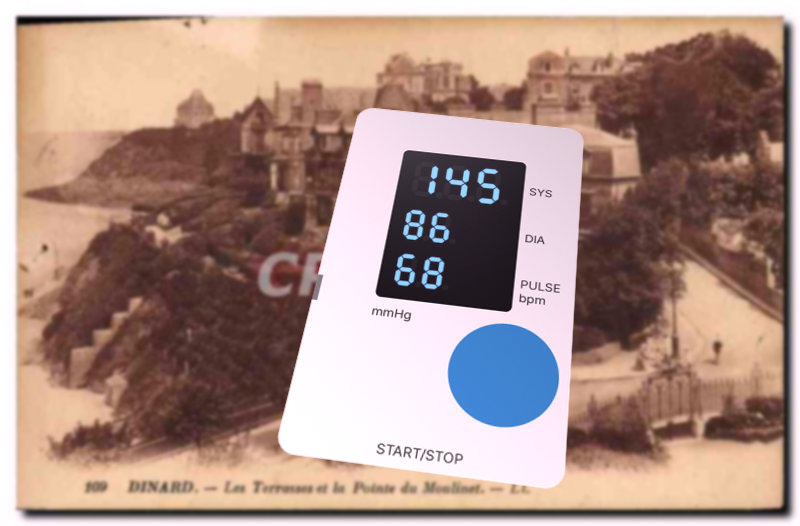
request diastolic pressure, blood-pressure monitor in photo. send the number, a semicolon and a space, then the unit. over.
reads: 86; mmHg
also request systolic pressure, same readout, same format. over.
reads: 145; mmHg
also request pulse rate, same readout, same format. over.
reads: 68; bpm
